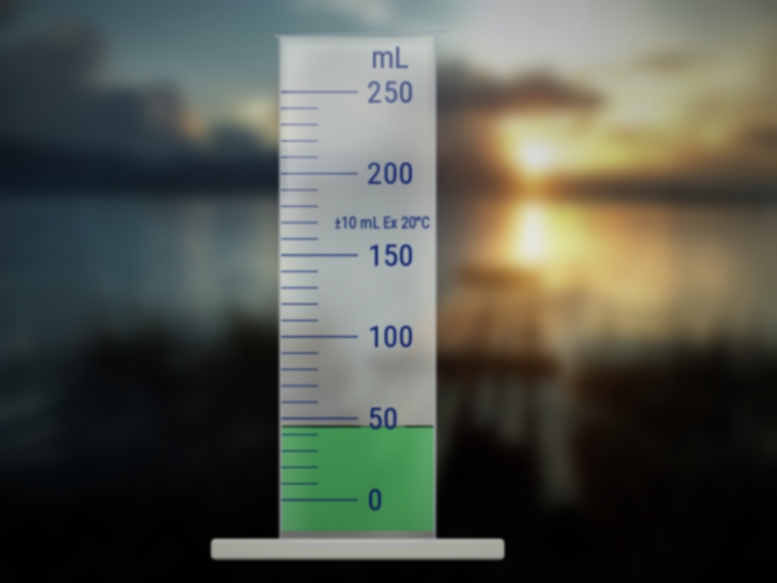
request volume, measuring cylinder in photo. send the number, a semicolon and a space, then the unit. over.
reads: 45; mL
